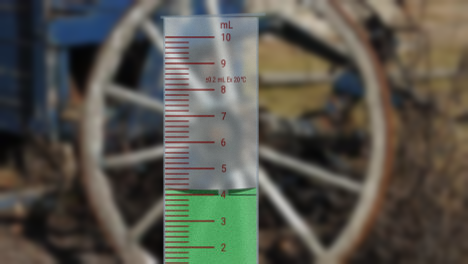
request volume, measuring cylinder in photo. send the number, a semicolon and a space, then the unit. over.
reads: 4; mL
